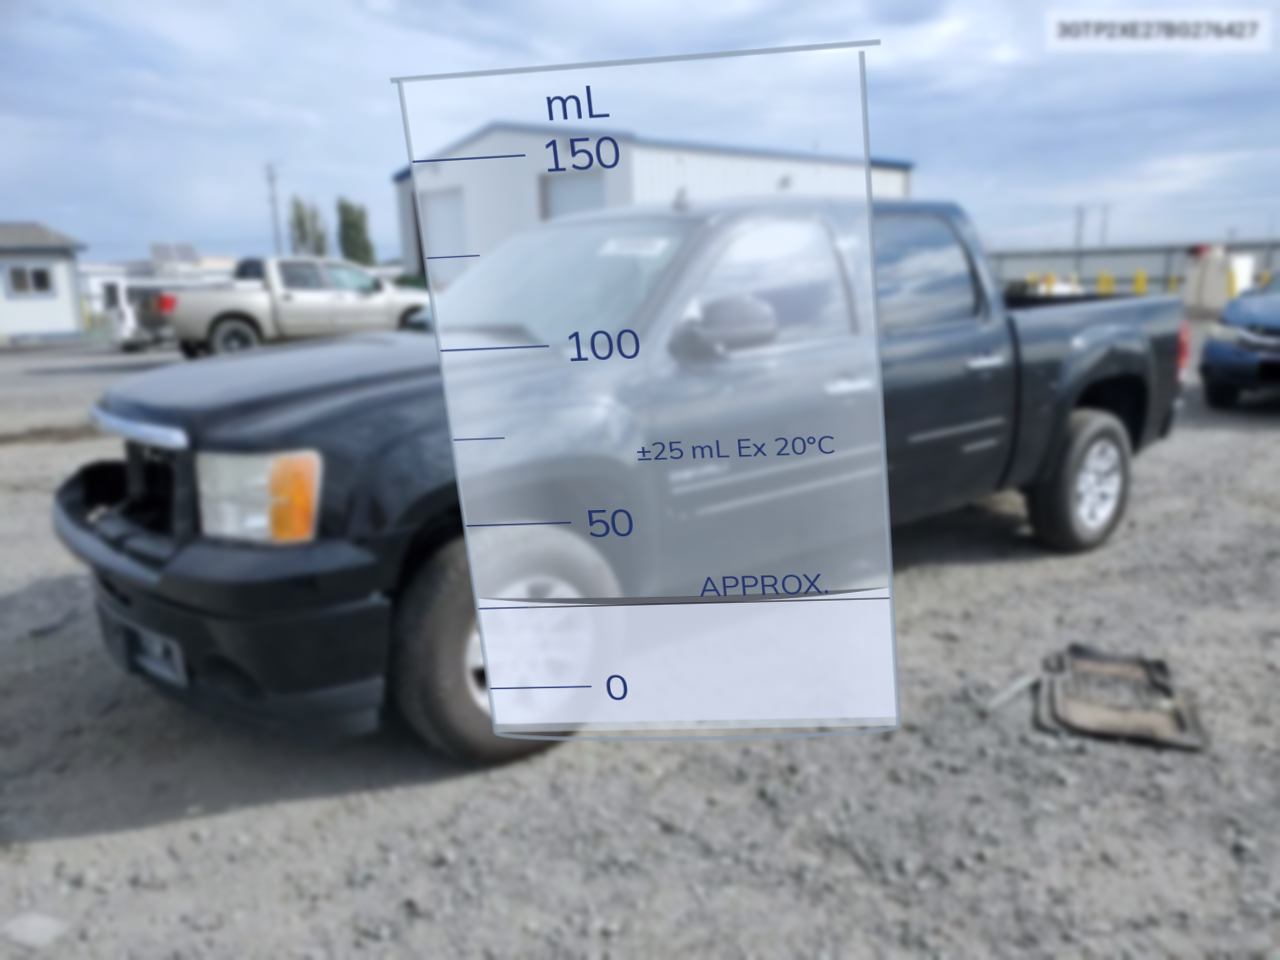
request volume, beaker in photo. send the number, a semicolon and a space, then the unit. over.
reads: 25; mL
